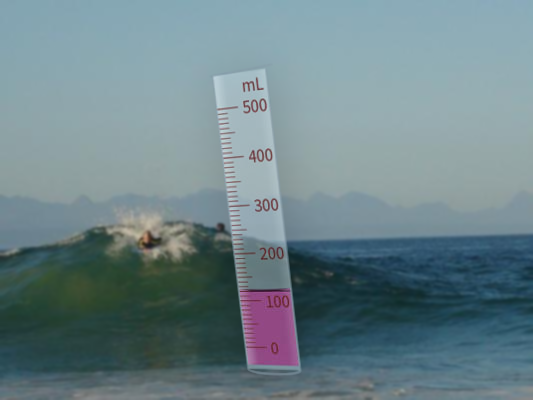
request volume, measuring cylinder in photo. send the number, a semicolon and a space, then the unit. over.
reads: 120; mL
